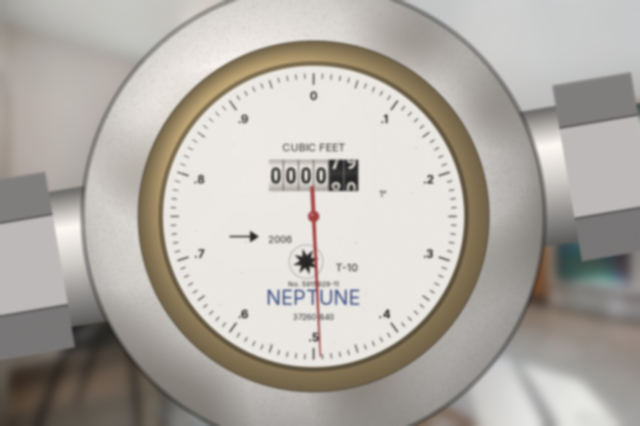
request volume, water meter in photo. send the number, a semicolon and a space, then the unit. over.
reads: 79.49; ft³
